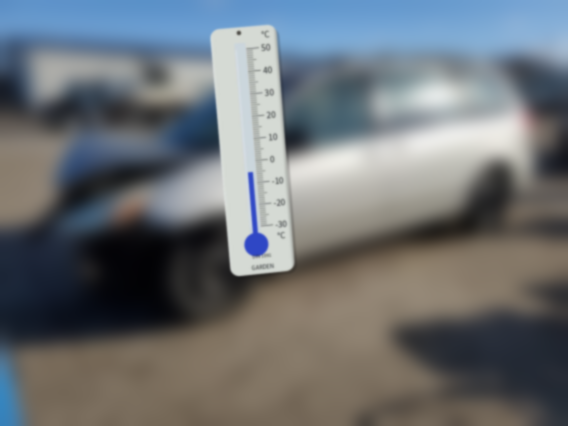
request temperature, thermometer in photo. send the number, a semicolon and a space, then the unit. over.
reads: -5; °C
